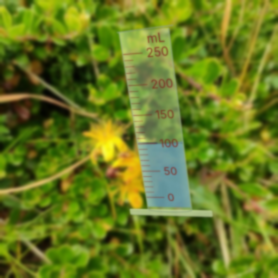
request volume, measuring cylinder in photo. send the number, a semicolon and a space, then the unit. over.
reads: 100; mL
